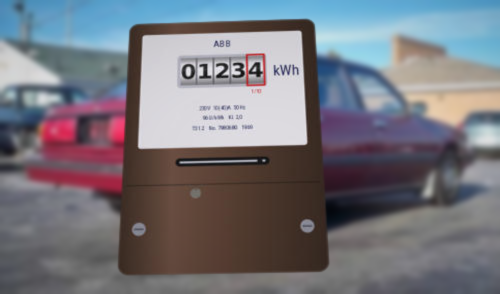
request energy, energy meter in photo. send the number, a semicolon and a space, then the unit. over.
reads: 123.4; kWh
